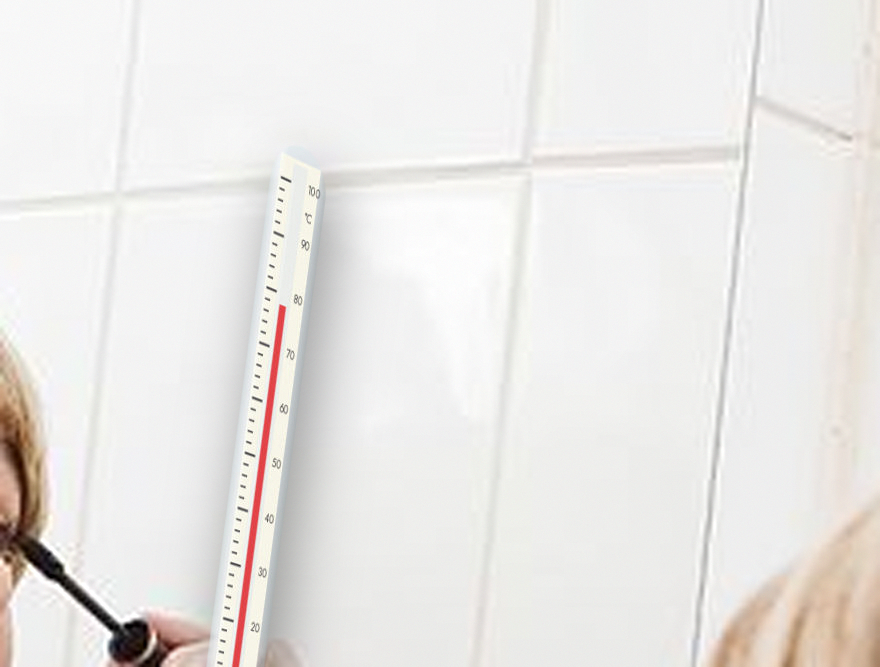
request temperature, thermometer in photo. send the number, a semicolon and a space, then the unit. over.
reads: 78; °C
